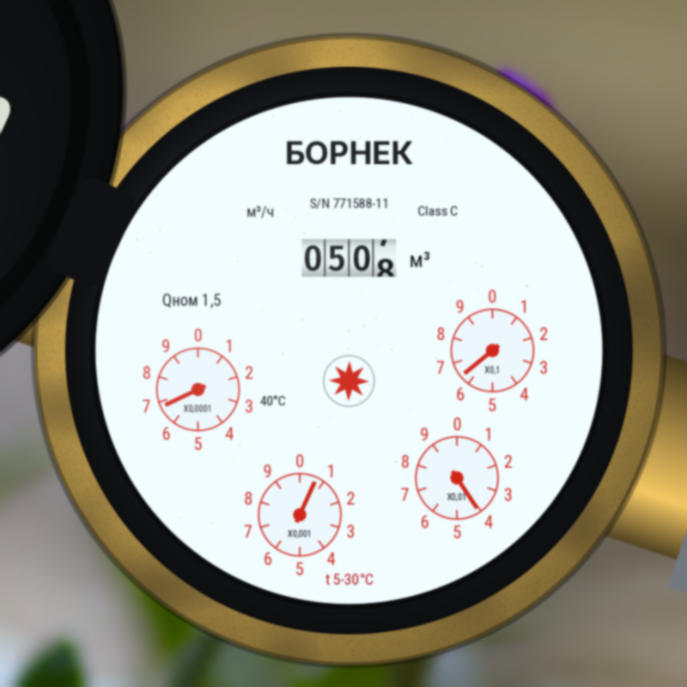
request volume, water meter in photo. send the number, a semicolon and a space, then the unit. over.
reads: 507.6406; m³
